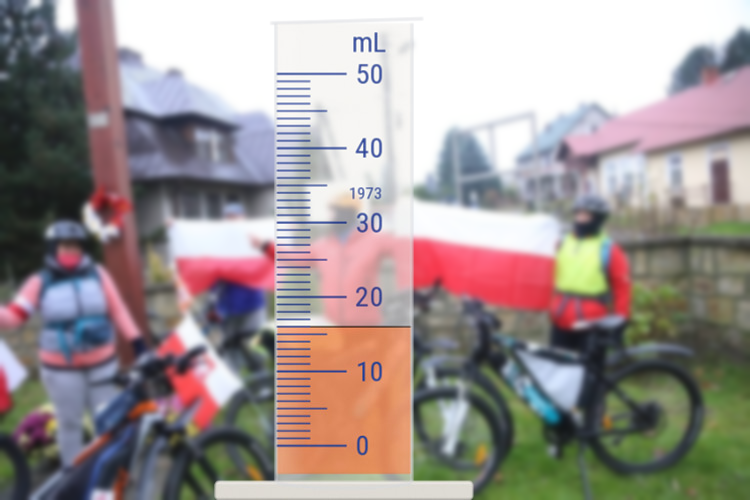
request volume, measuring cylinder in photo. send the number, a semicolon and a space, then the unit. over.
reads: 16; mL
